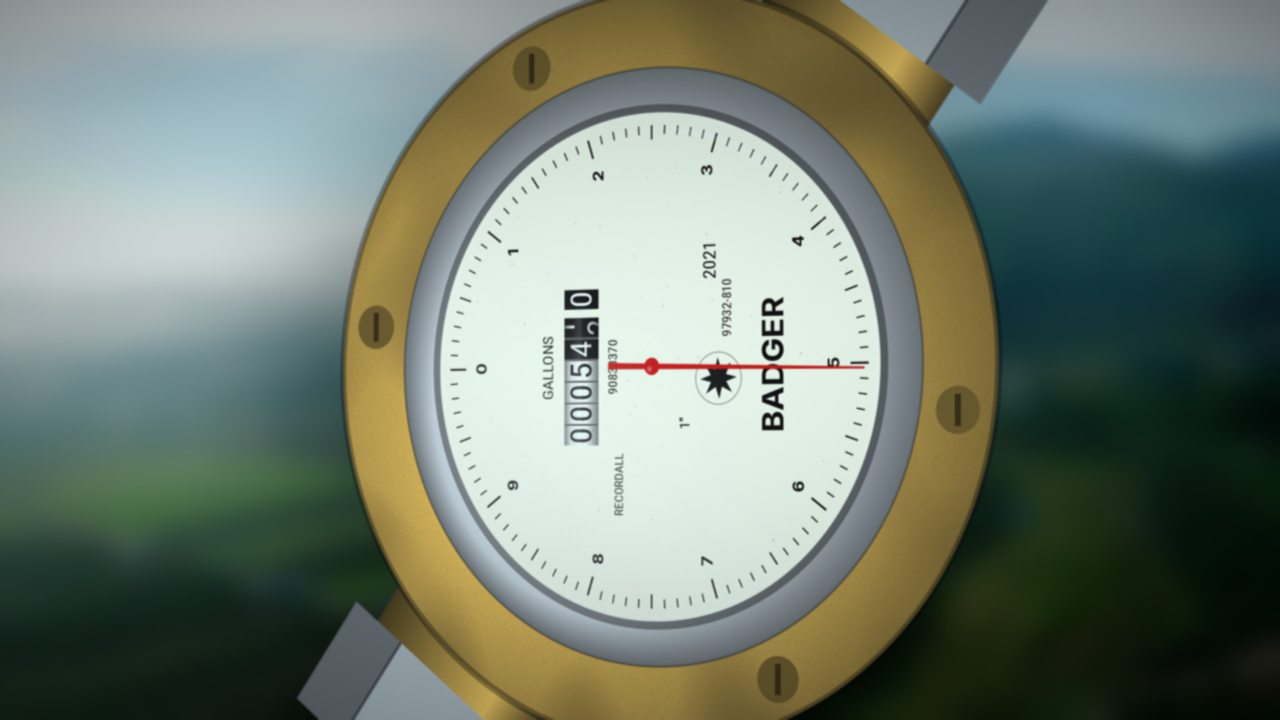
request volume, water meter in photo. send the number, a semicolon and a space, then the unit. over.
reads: 5415.0; gal
